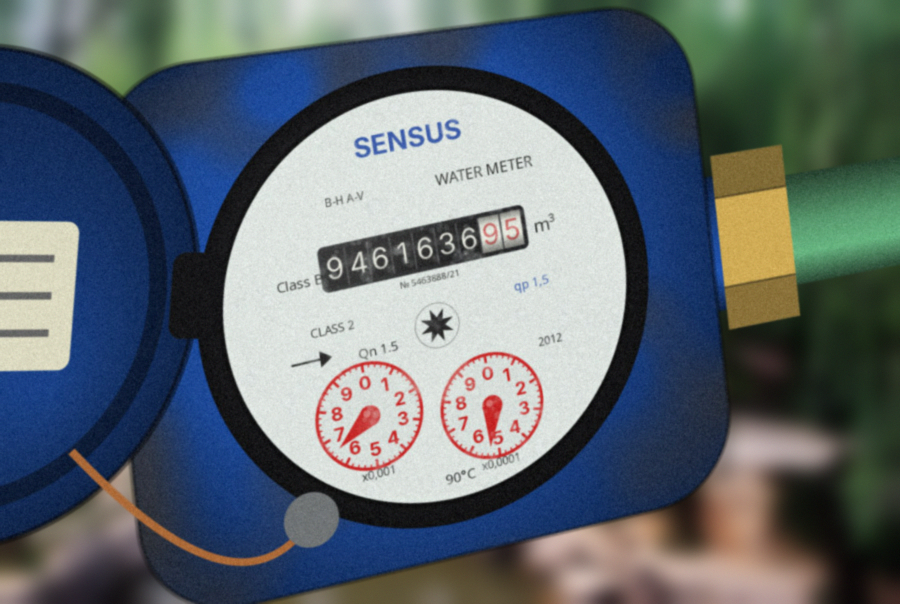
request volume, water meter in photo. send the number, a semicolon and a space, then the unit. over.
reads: 9461636.9565; m³
